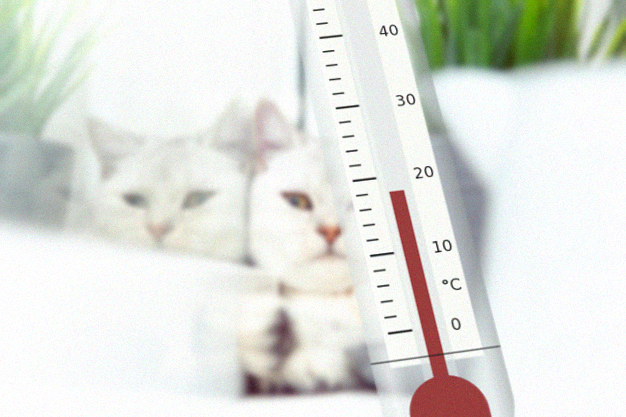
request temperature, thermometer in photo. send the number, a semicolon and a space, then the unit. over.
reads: 18; °C
